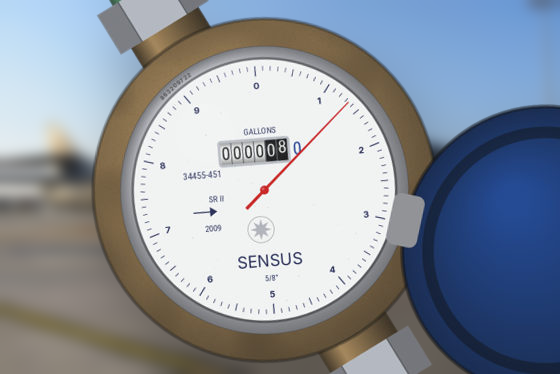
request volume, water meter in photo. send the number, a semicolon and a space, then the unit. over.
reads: 81.3; gal
